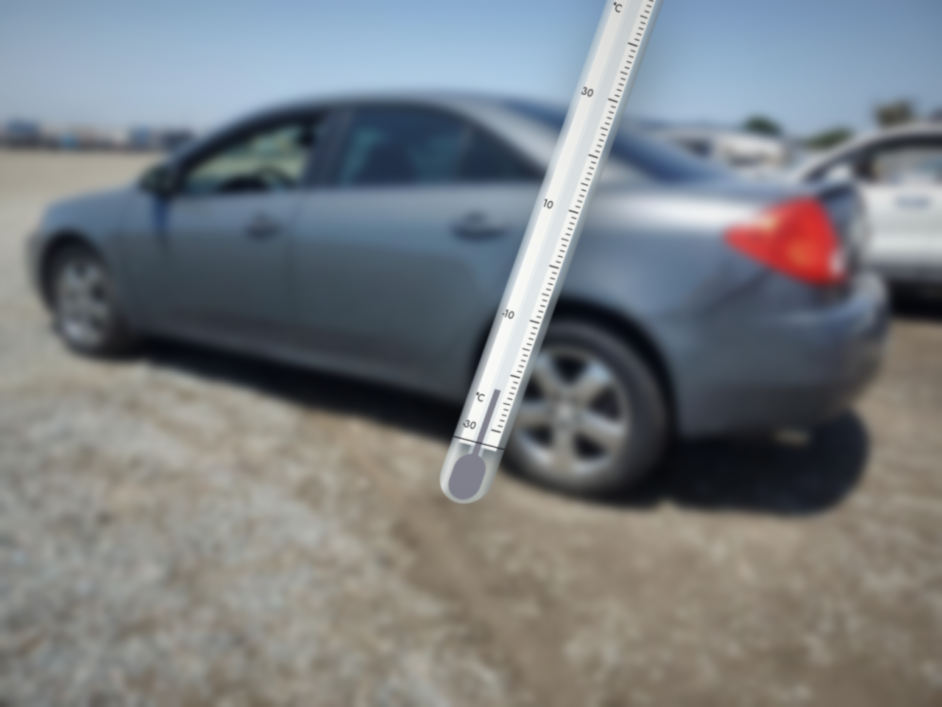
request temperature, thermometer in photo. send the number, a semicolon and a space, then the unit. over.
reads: -23; °C
